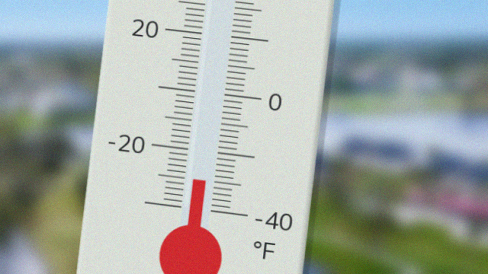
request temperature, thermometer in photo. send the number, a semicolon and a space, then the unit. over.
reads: -30; °F
